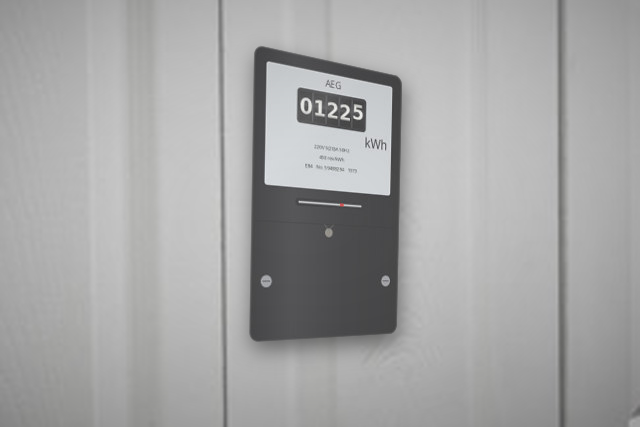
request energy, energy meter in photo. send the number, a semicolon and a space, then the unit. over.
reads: 1225; kWh
